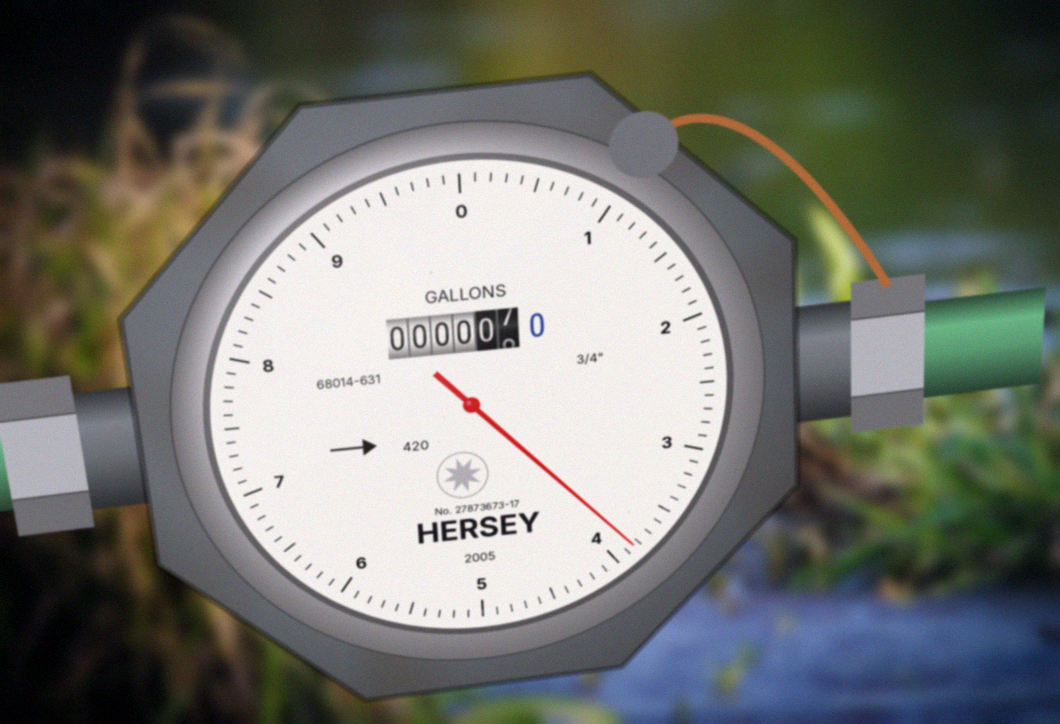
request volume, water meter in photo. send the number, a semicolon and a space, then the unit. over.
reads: 73.8; gal
